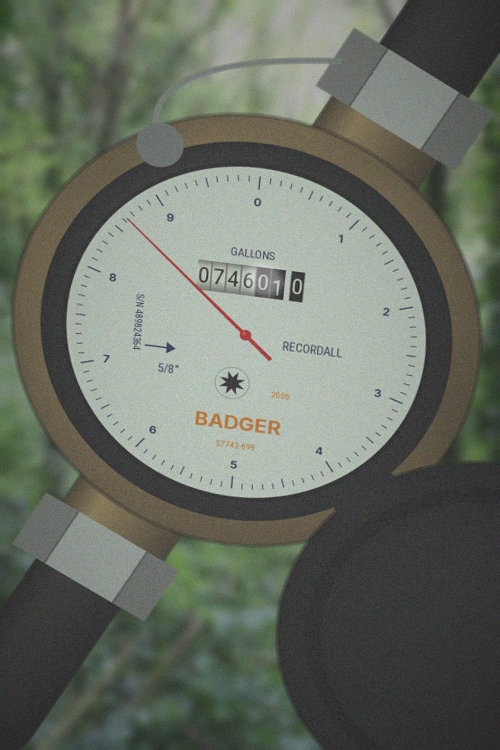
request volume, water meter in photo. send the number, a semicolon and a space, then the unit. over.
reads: 746008.6; gal
